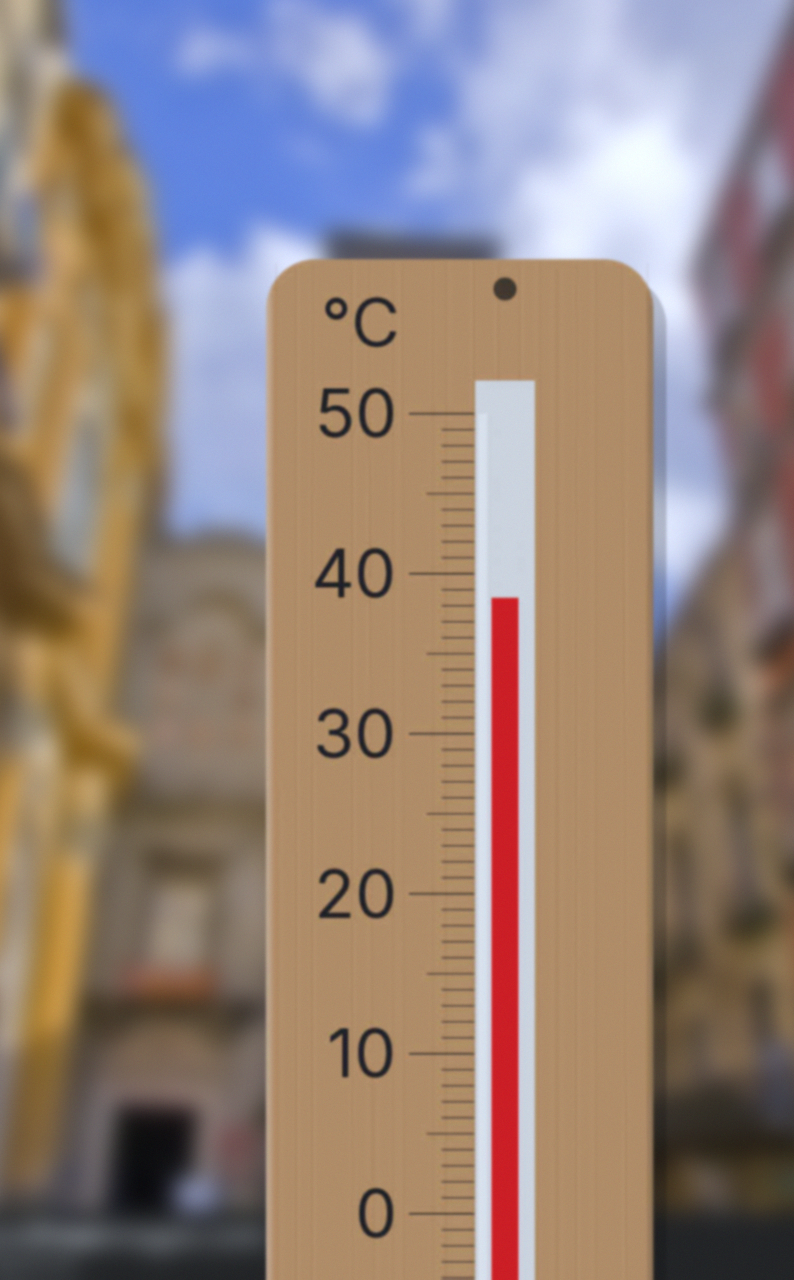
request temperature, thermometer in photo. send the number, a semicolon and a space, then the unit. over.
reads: 38.5; °C
